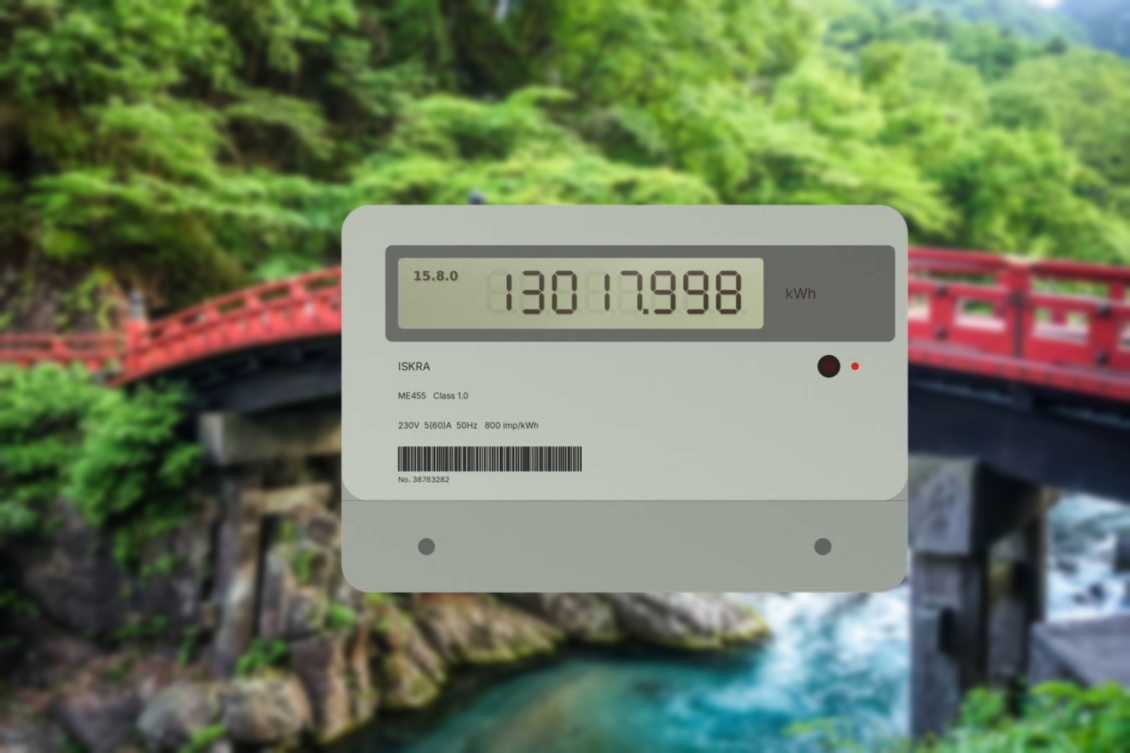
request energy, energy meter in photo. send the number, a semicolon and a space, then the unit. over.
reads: 13017.998; kWh
